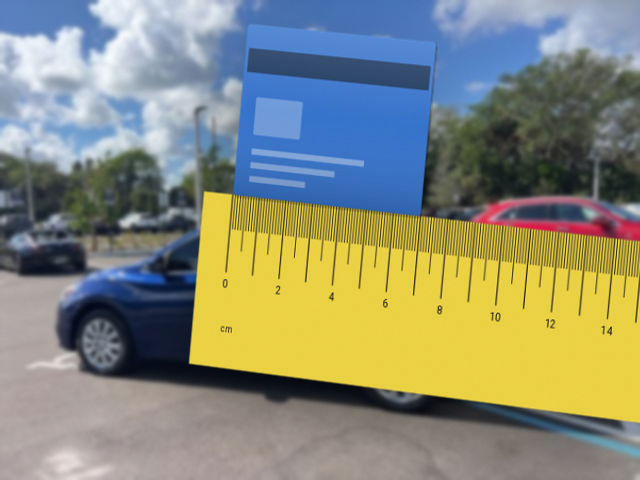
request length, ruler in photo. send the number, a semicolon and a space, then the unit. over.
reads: 7; cm
